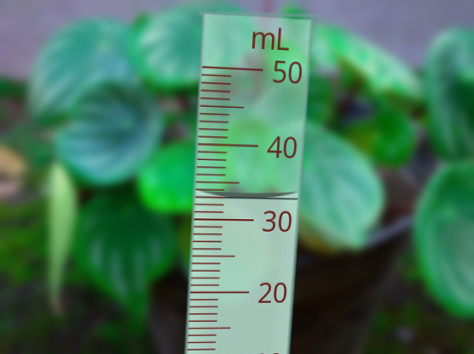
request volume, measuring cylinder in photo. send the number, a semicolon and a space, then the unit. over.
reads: 33; mL
